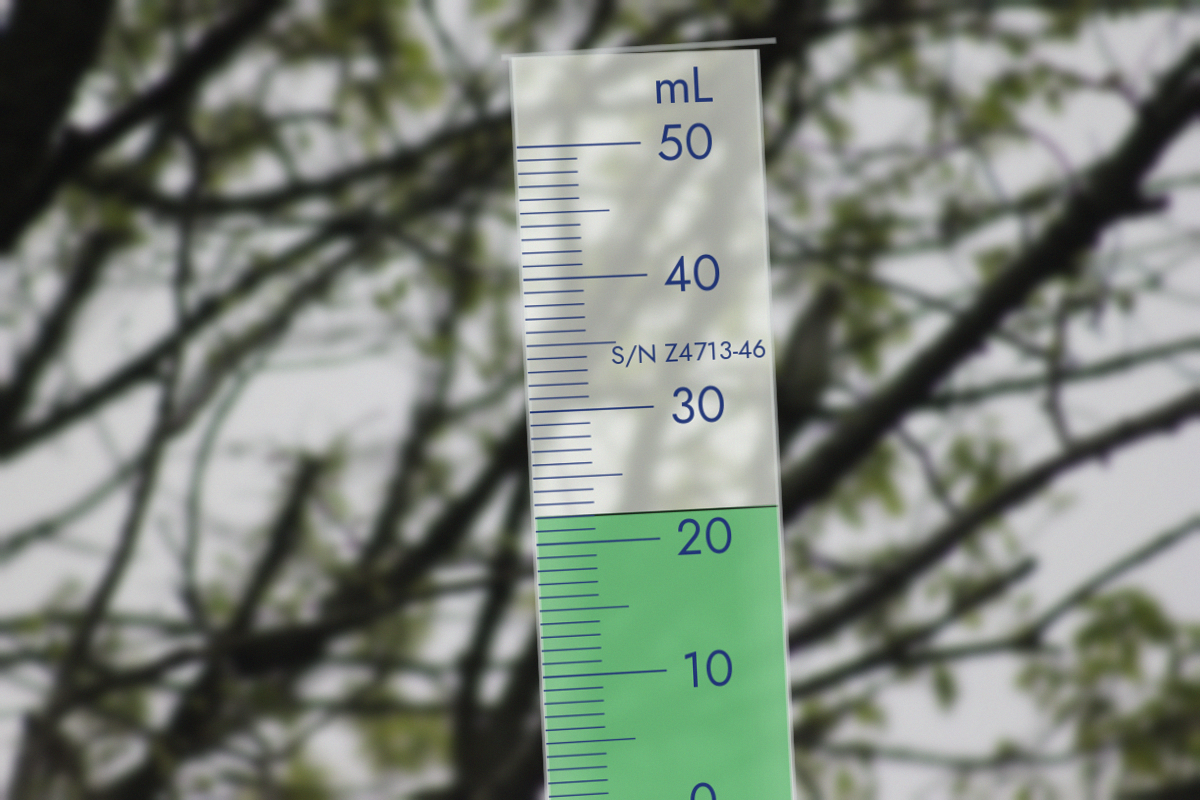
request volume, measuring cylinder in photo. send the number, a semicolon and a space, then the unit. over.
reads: 22; mL
